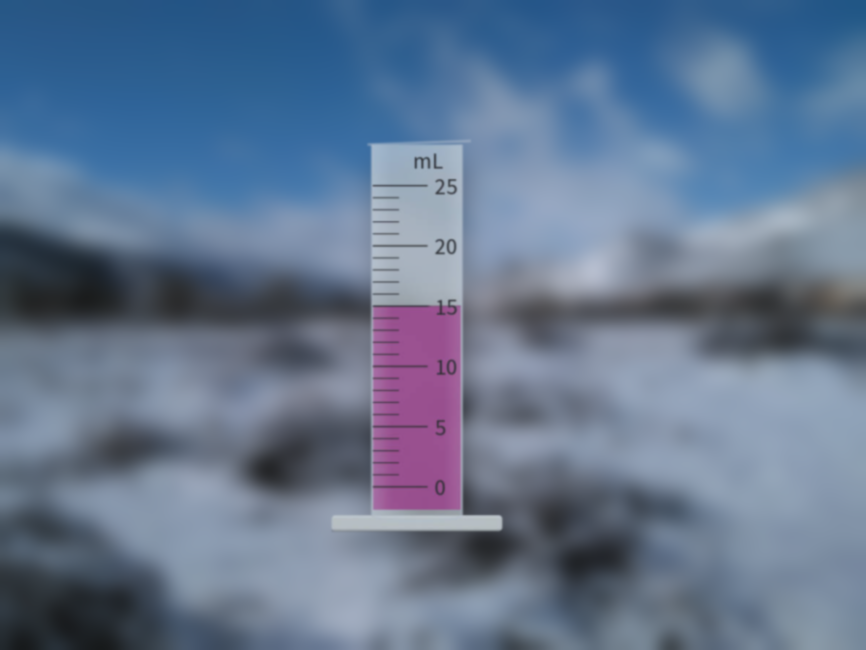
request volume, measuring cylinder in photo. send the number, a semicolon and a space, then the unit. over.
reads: 15; mL
